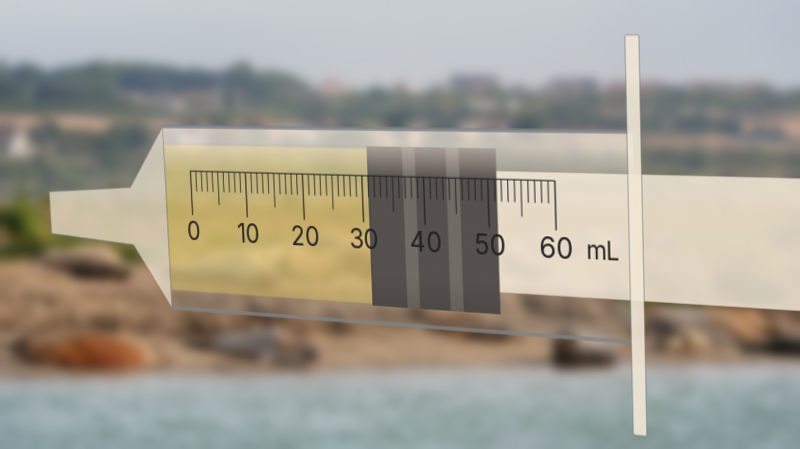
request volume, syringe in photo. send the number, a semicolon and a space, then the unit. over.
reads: 31; mL
